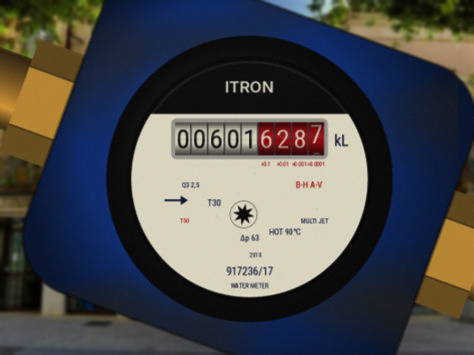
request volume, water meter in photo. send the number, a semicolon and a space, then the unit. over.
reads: 601.6287; kL
